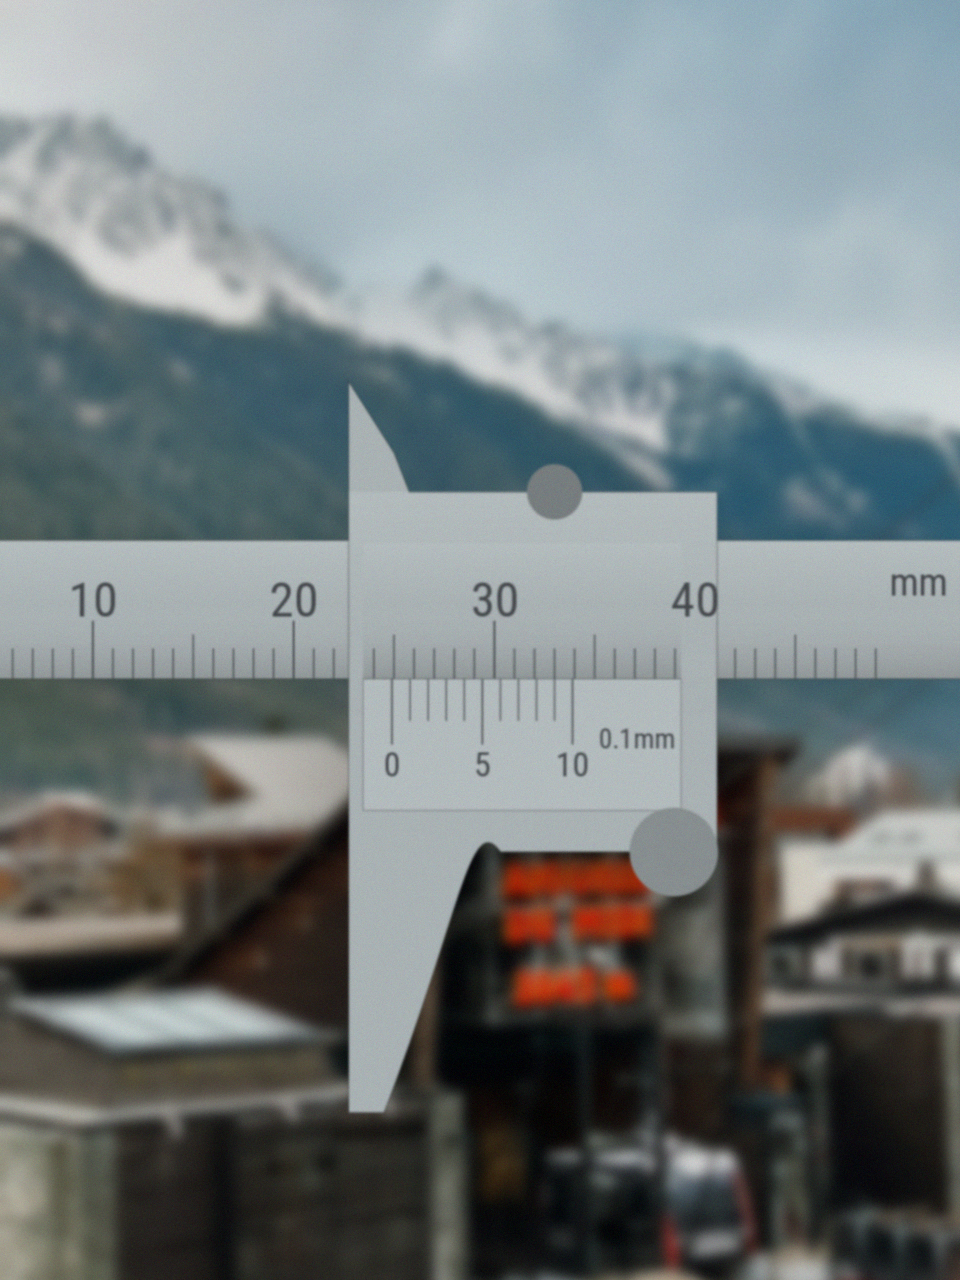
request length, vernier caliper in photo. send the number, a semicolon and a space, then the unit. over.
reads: 24.9; mm
